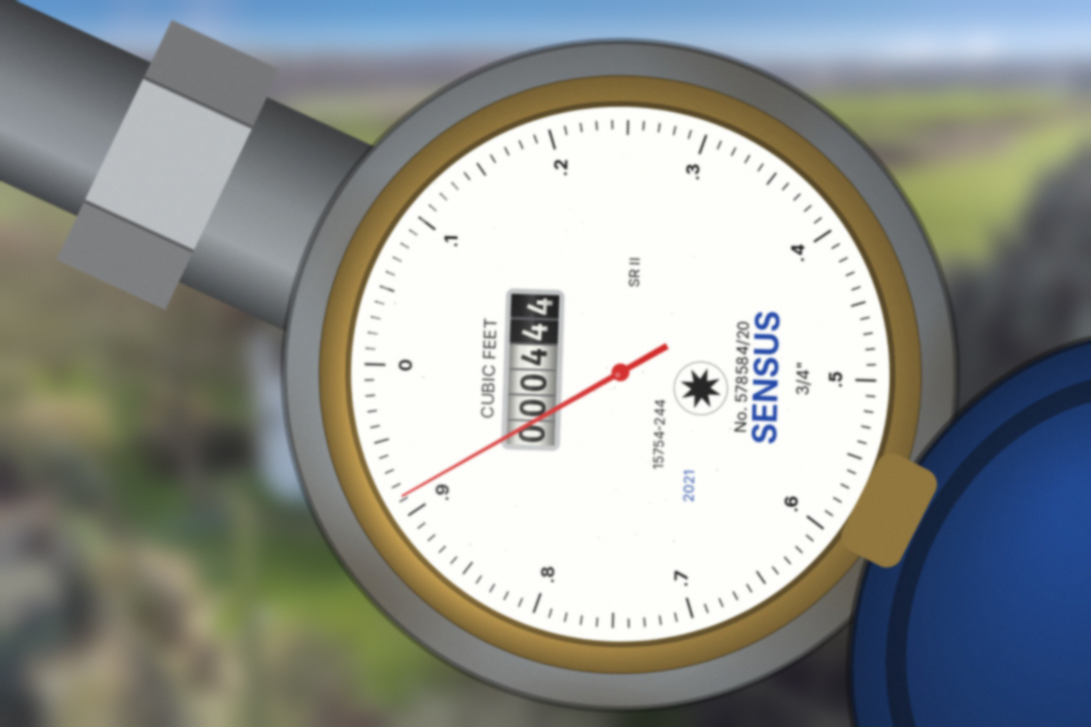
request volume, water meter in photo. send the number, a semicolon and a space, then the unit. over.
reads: 443.91; ft³
